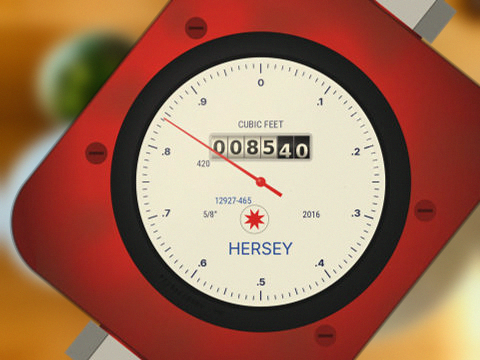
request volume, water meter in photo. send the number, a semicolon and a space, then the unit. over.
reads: 8539.84; ft³
